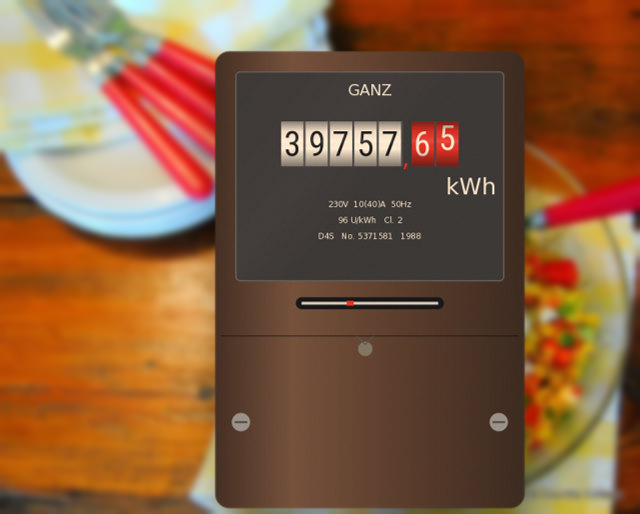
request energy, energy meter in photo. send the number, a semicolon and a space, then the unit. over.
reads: 39757.65; kWh
